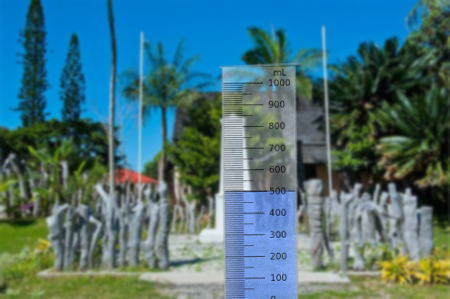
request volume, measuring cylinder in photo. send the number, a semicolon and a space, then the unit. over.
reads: 500; mL
